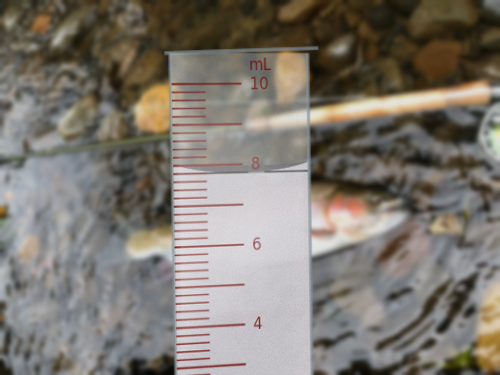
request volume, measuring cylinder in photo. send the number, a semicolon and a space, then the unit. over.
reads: 7.8; mL
